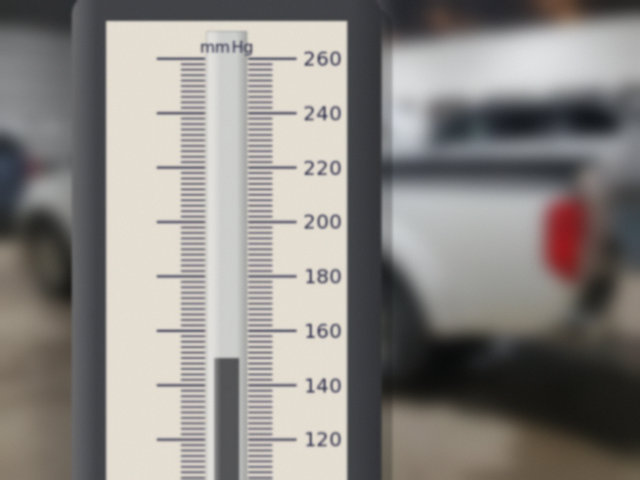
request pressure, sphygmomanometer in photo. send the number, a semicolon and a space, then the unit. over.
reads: 150; mmHg
